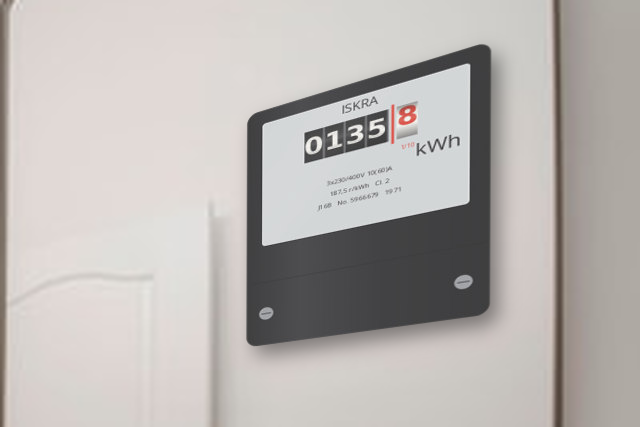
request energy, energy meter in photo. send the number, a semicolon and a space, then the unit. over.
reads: 135.8; kWh
